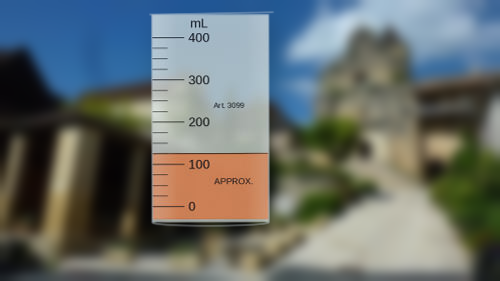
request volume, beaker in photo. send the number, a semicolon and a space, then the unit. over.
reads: 125; mL
